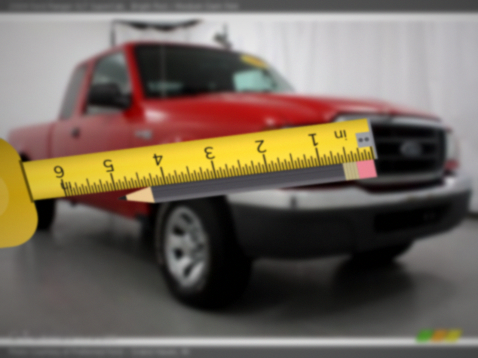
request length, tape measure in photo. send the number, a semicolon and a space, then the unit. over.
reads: 5; in
